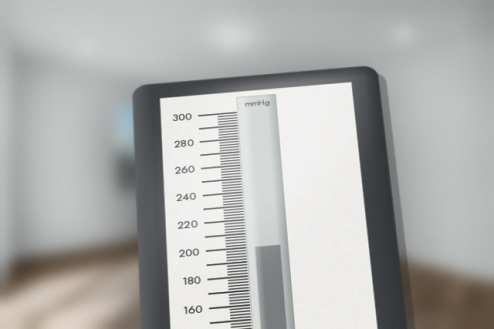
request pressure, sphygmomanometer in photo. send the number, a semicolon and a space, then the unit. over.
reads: 200; mmHg
